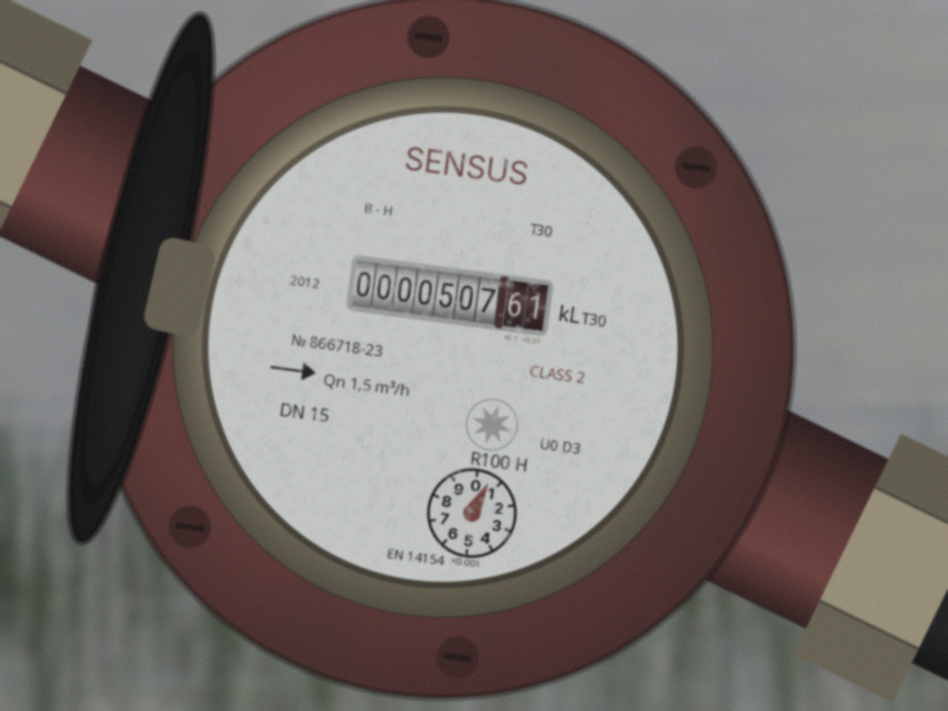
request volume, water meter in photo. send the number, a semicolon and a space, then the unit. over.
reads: 507.610; kL
